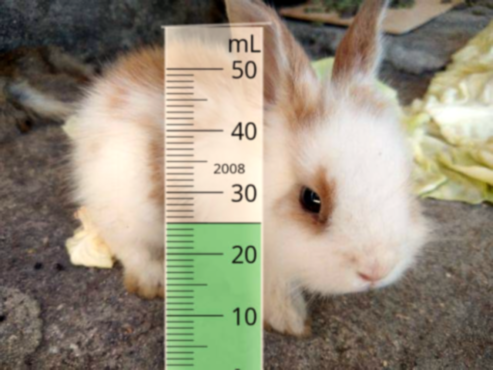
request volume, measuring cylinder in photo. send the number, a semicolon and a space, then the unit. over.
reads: 25; mL
